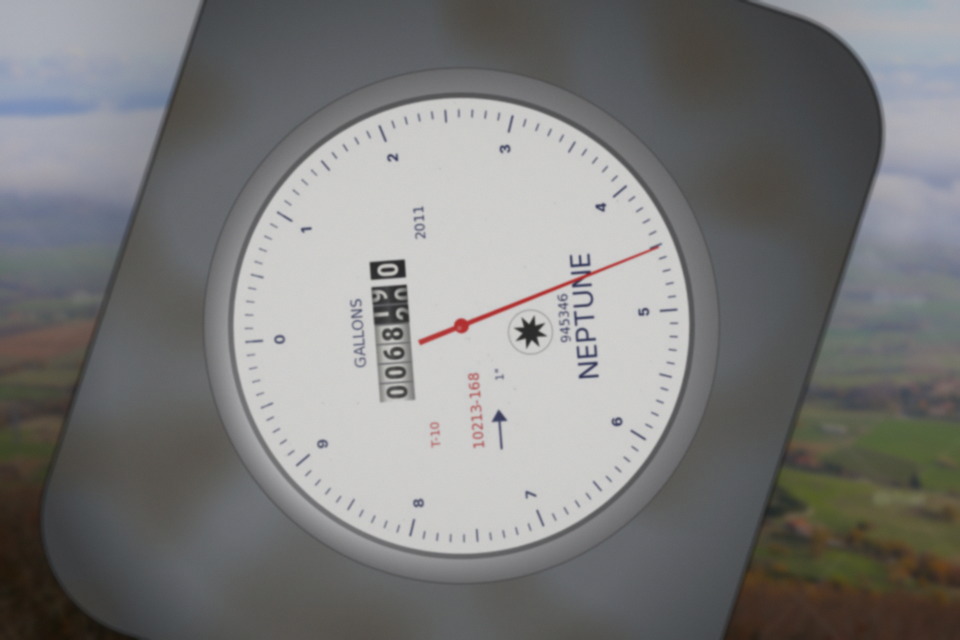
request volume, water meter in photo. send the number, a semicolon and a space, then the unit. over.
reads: 68194.5; gal
